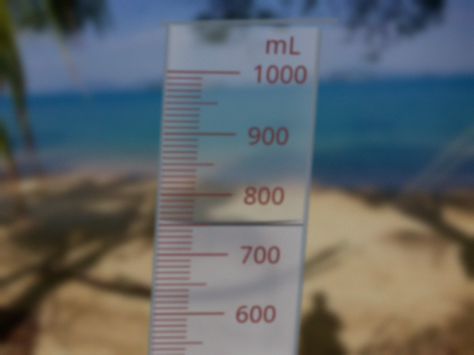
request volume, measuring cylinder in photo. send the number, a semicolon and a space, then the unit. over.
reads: 750; mL
